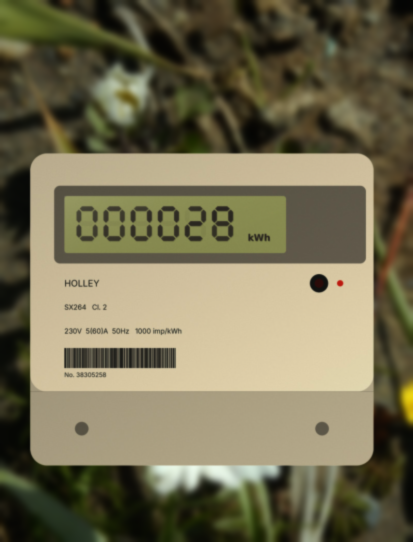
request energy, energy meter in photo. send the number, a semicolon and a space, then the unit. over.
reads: 28; kWh
